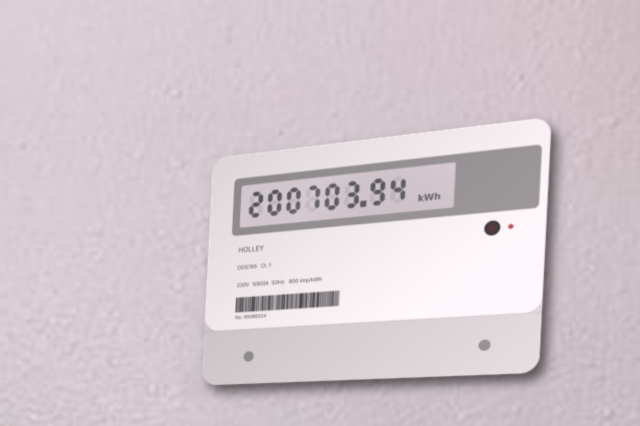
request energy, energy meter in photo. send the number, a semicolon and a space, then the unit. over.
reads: 200703.94; kWh
